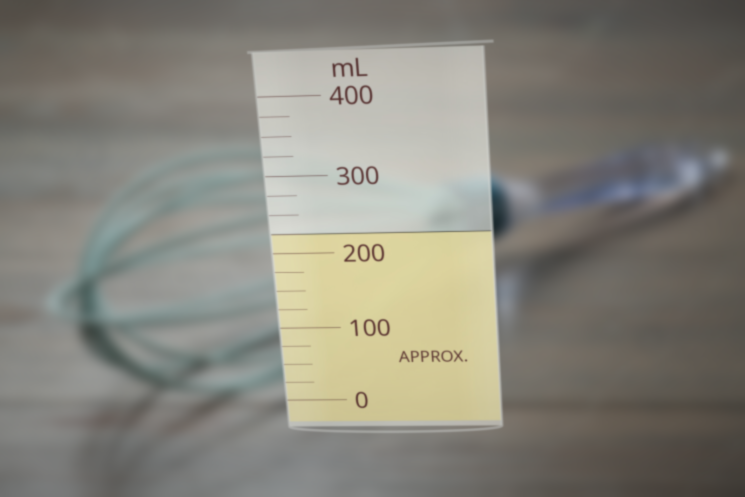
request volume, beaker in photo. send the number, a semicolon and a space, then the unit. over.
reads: 225; mL
